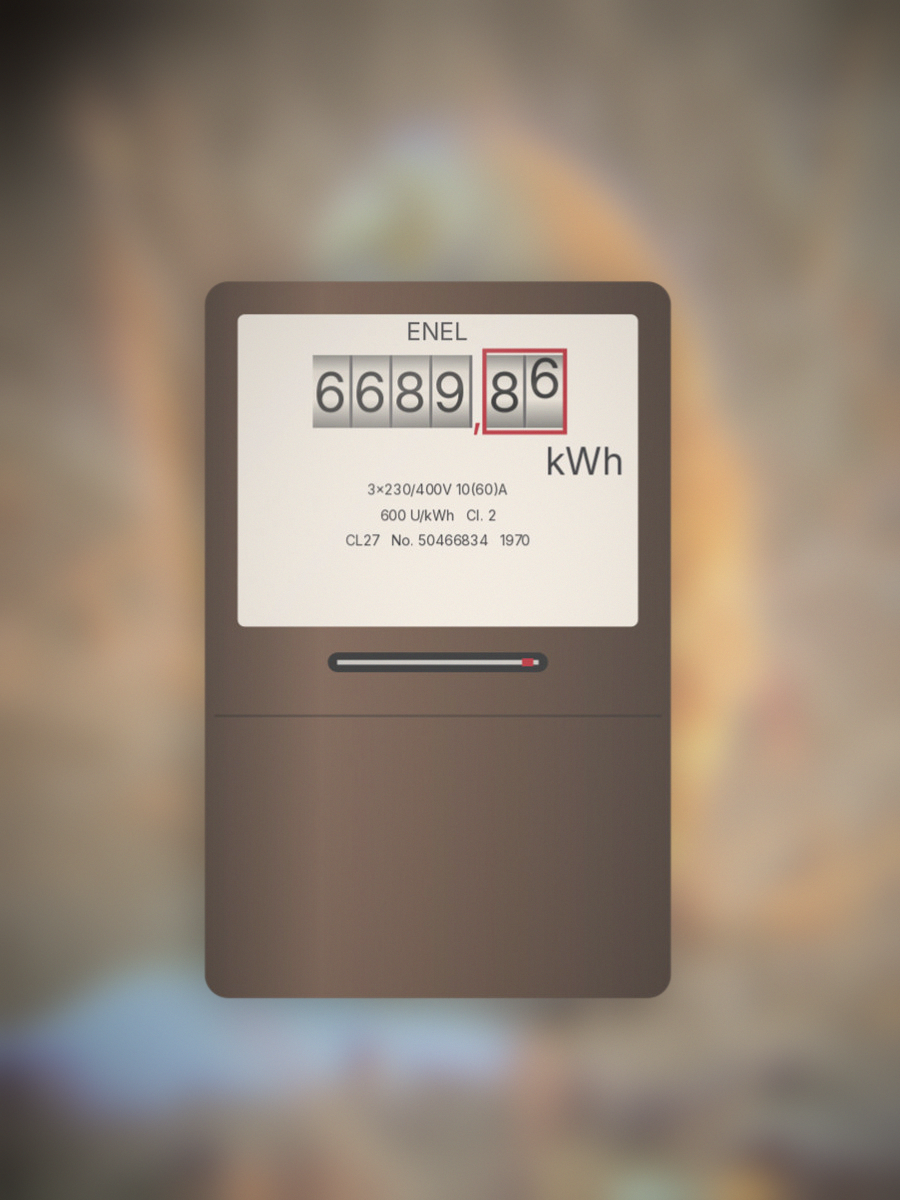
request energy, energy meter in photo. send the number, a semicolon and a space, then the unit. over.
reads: 6689.86; kWh
